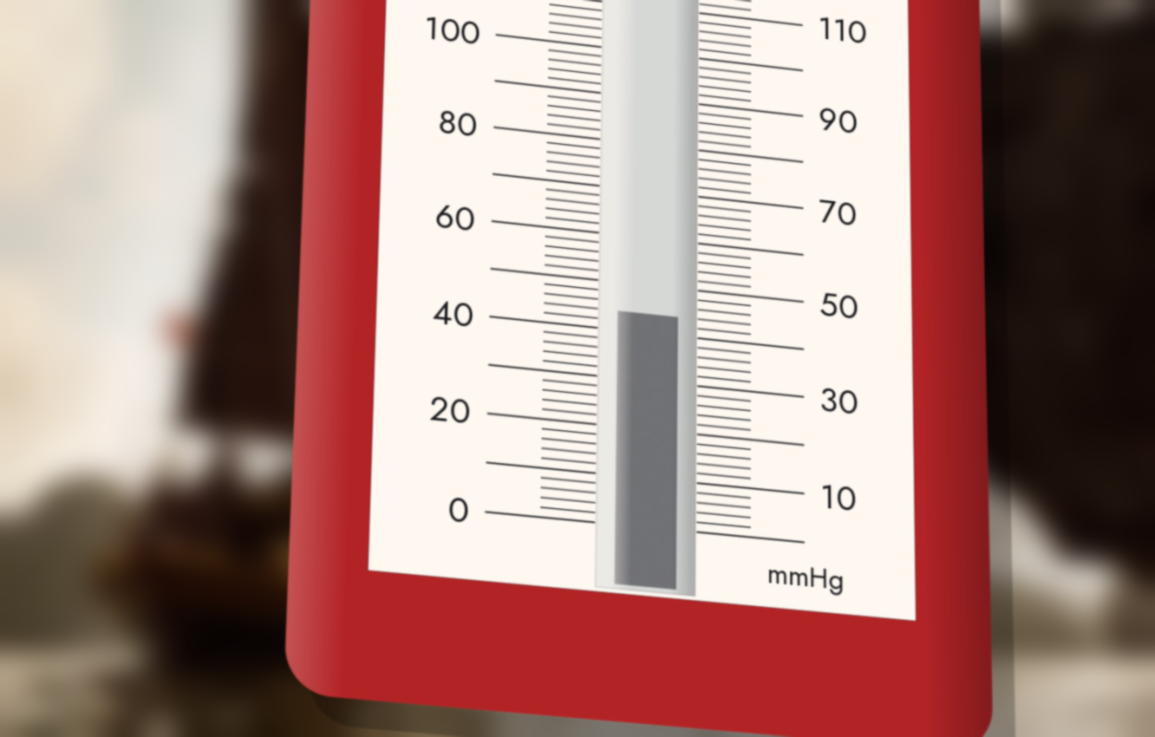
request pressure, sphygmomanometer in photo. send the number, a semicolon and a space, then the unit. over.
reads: 44; mmHg
